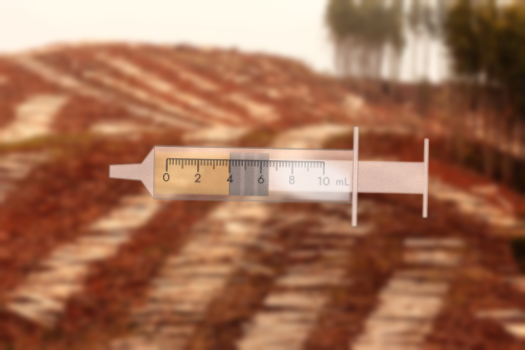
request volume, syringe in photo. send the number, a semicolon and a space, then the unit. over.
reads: 4; mL
